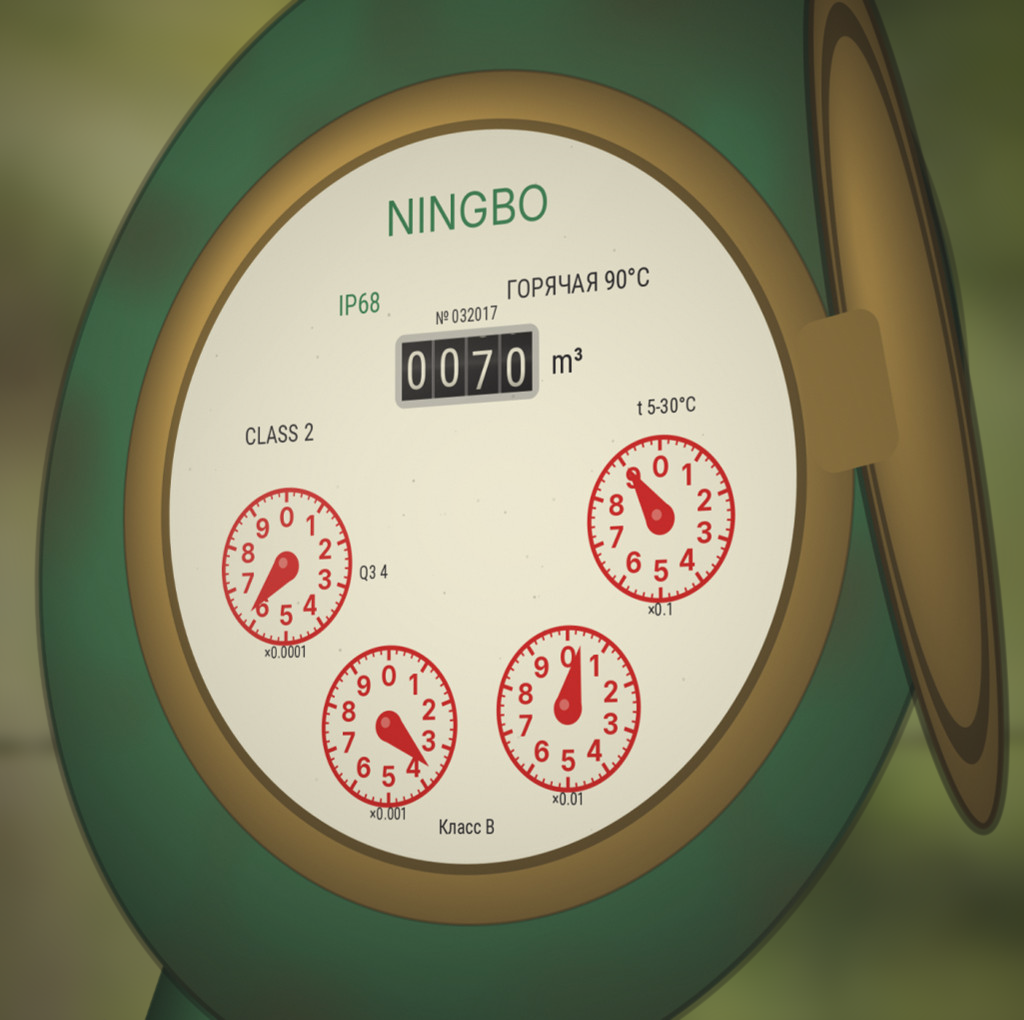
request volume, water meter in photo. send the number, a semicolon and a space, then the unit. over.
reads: 69.9036; m³
